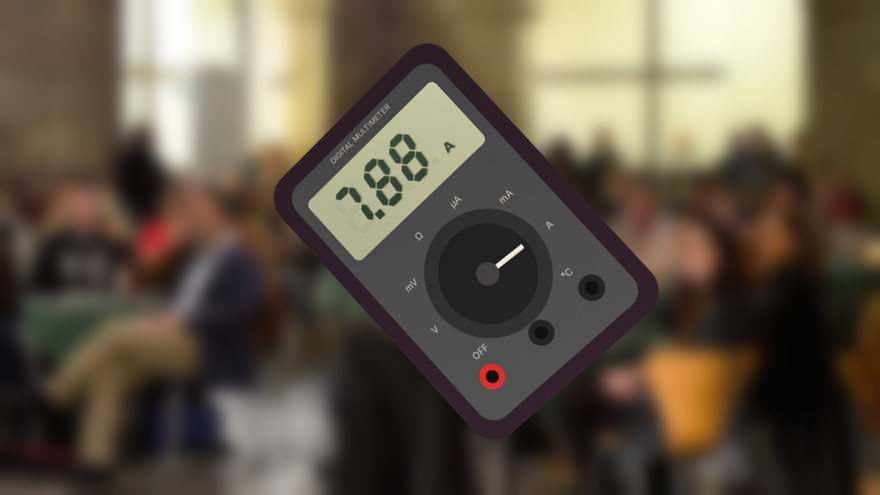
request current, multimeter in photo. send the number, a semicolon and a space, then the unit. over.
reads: 7.88; A
